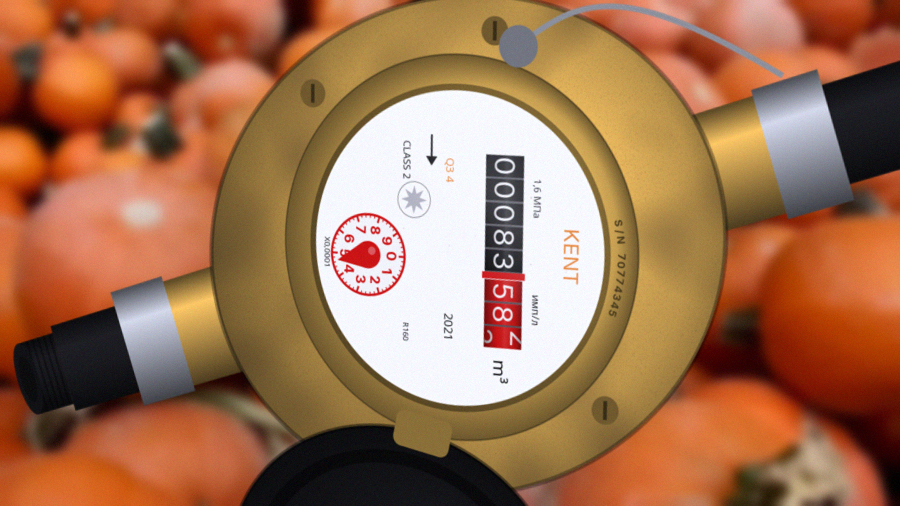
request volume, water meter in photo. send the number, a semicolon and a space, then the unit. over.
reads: 83.5824; m³
